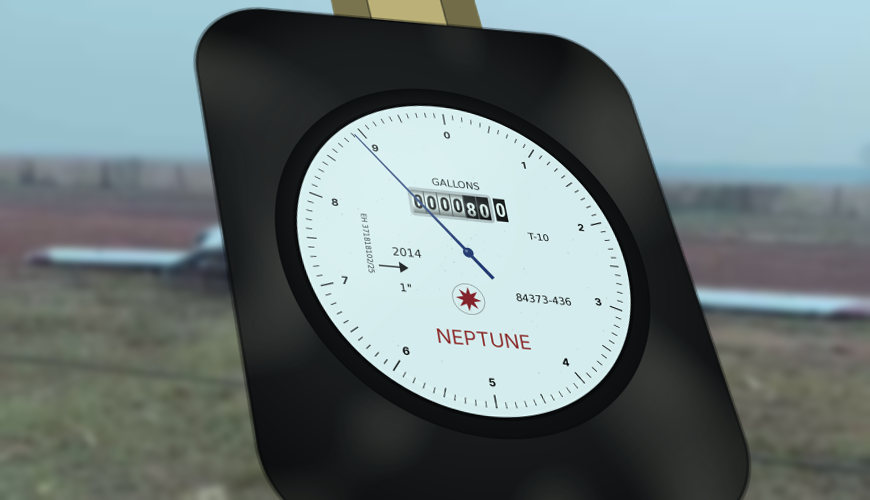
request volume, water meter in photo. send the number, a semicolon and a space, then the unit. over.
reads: 798.9; gal
